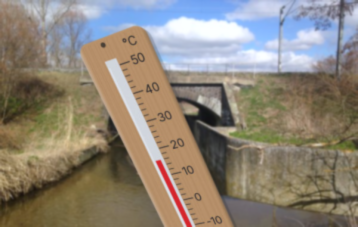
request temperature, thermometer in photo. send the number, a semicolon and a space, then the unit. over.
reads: 16; °C
